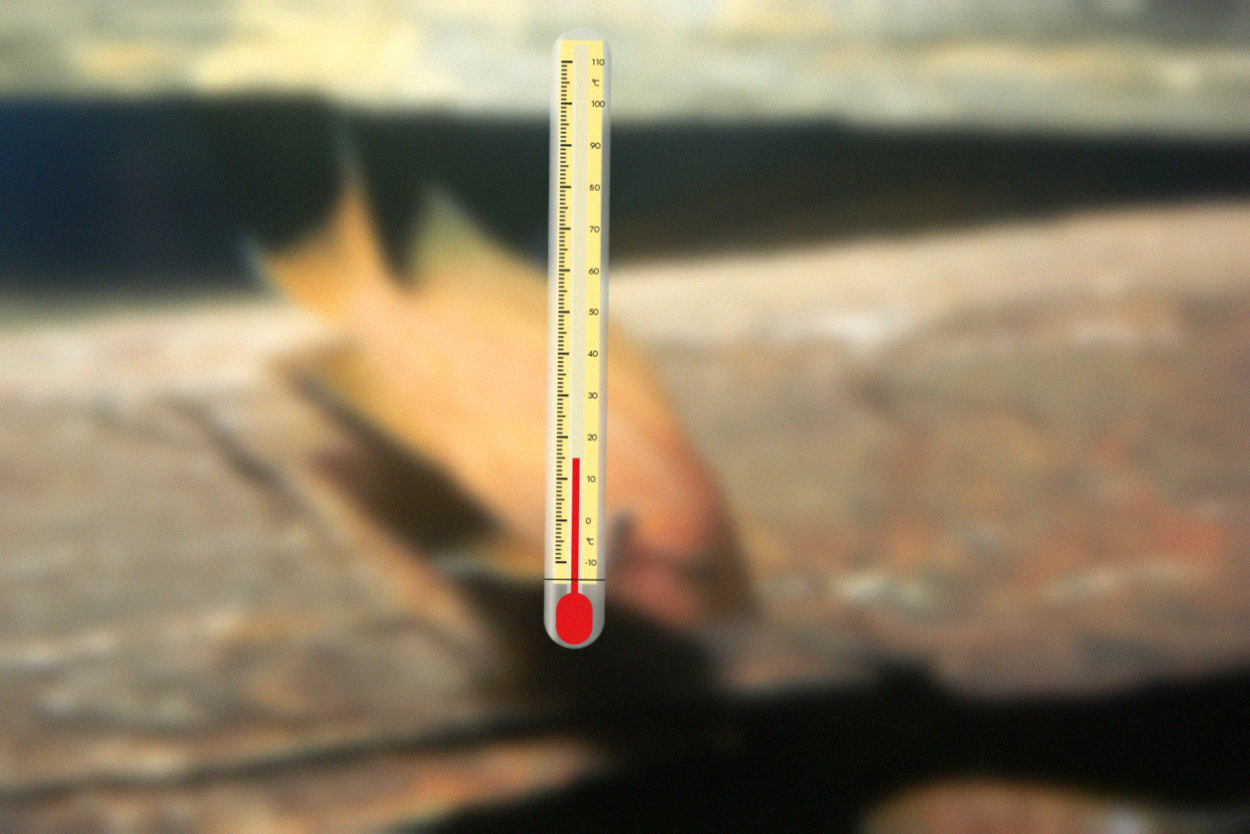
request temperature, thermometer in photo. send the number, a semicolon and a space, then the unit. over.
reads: 15; °C
